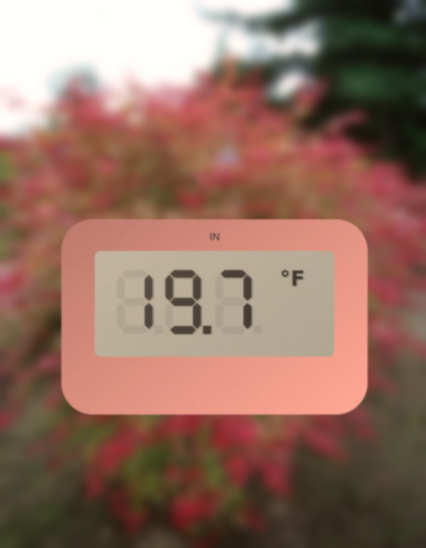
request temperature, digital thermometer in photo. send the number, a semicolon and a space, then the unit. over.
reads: 19.7; °F
